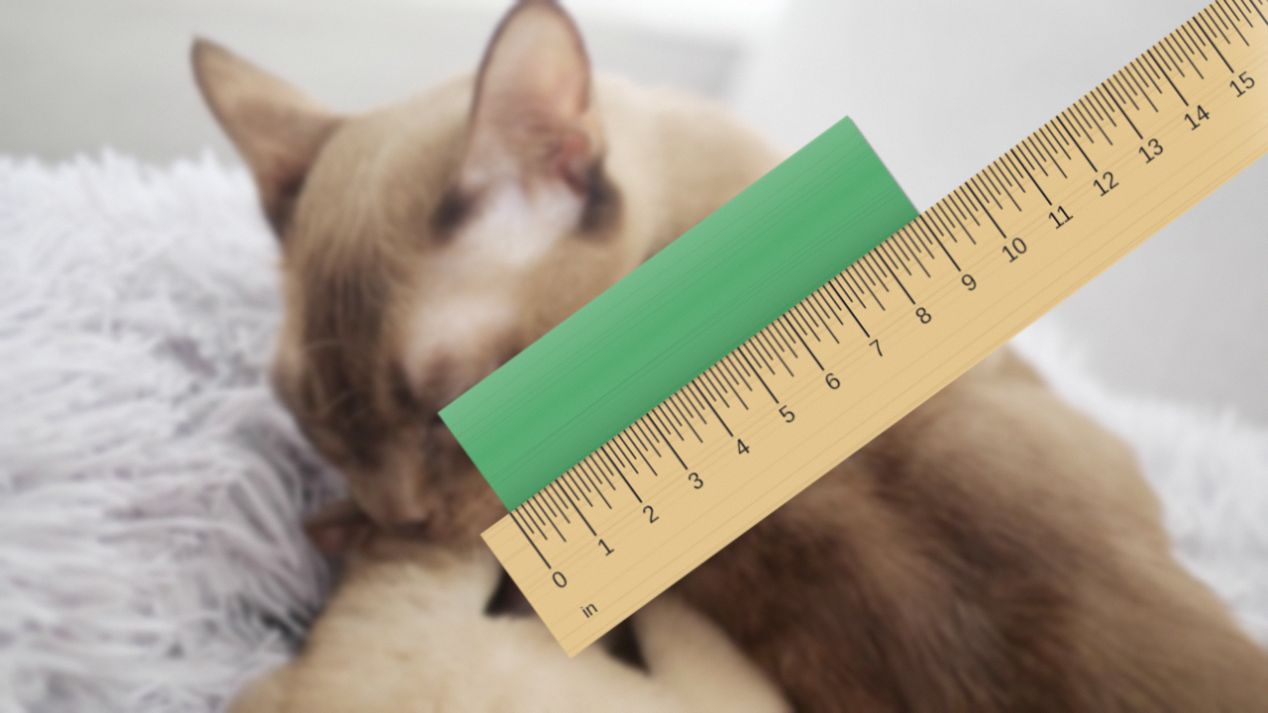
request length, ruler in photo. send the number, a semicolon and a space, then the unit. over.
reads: 9; in
